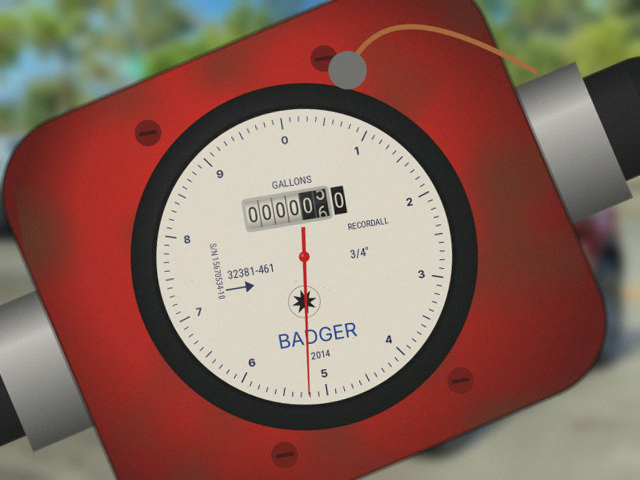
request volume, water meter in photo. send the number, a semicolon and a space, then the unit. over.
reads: 55.2; gal
